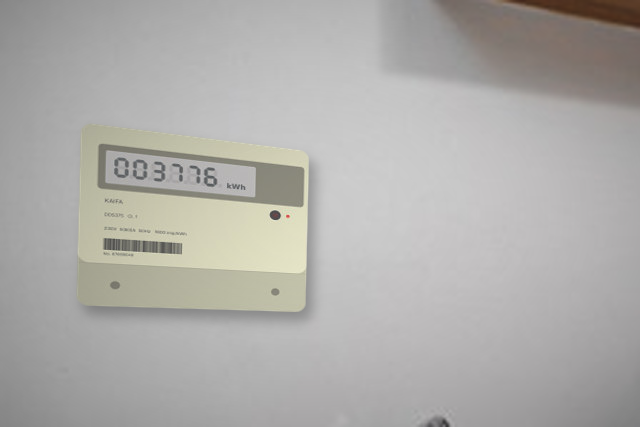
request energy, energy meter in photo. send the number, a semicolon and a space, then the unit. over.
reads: 3776; kWh
